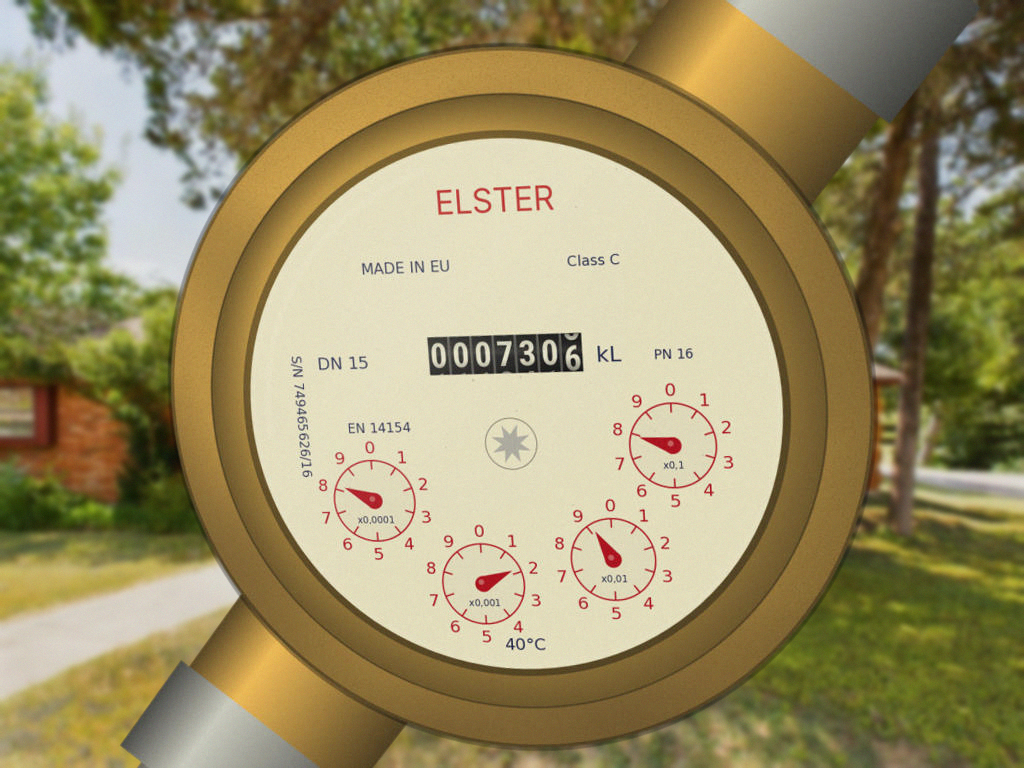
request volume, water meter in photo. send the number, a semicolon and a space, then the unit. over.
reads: 7305.7918; kL
